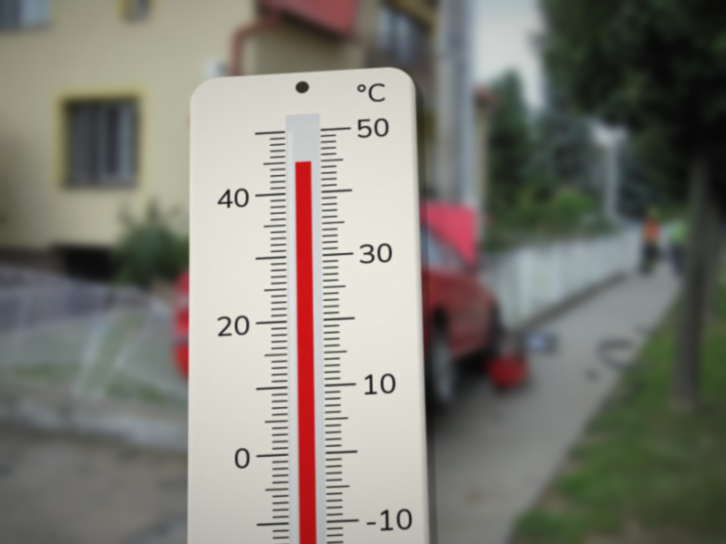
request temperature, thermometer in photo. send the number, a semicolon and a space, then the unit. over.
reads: 45; °C
